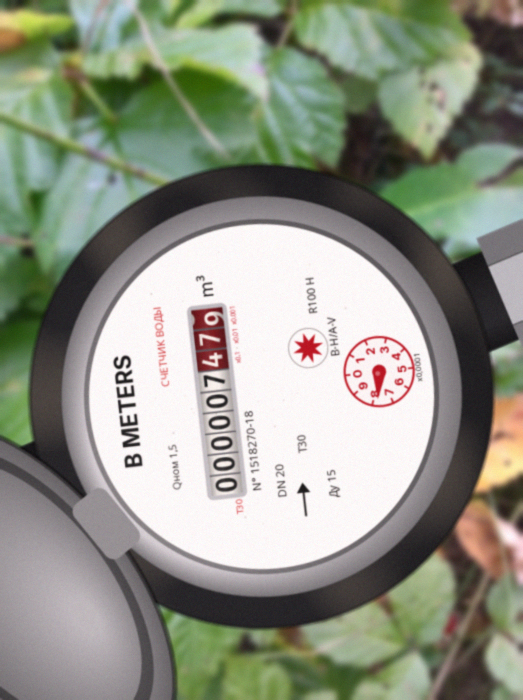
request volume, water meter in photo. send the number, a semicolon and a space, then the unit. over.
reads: 7.4787; m³
